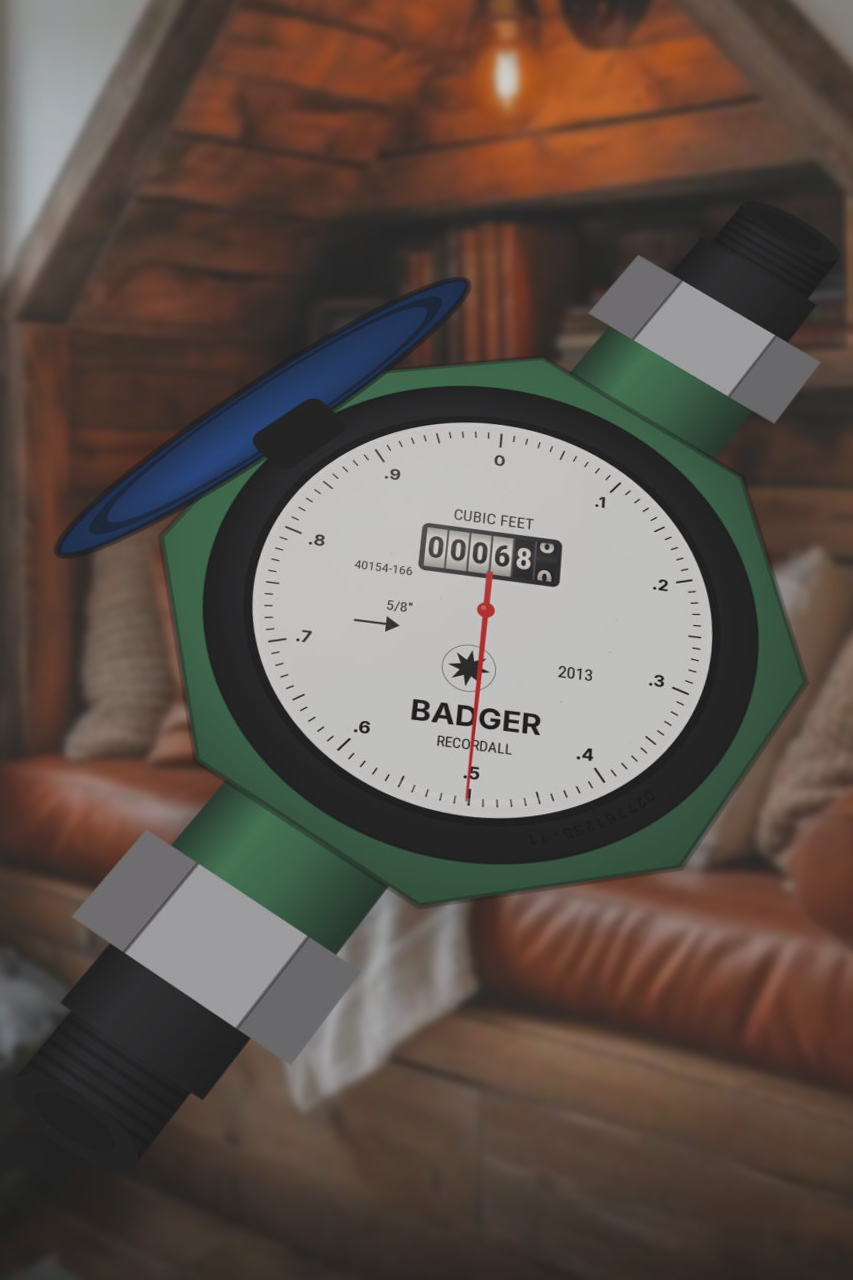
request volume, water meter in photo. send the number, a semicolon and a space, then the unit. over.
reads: 688.50; ft³
